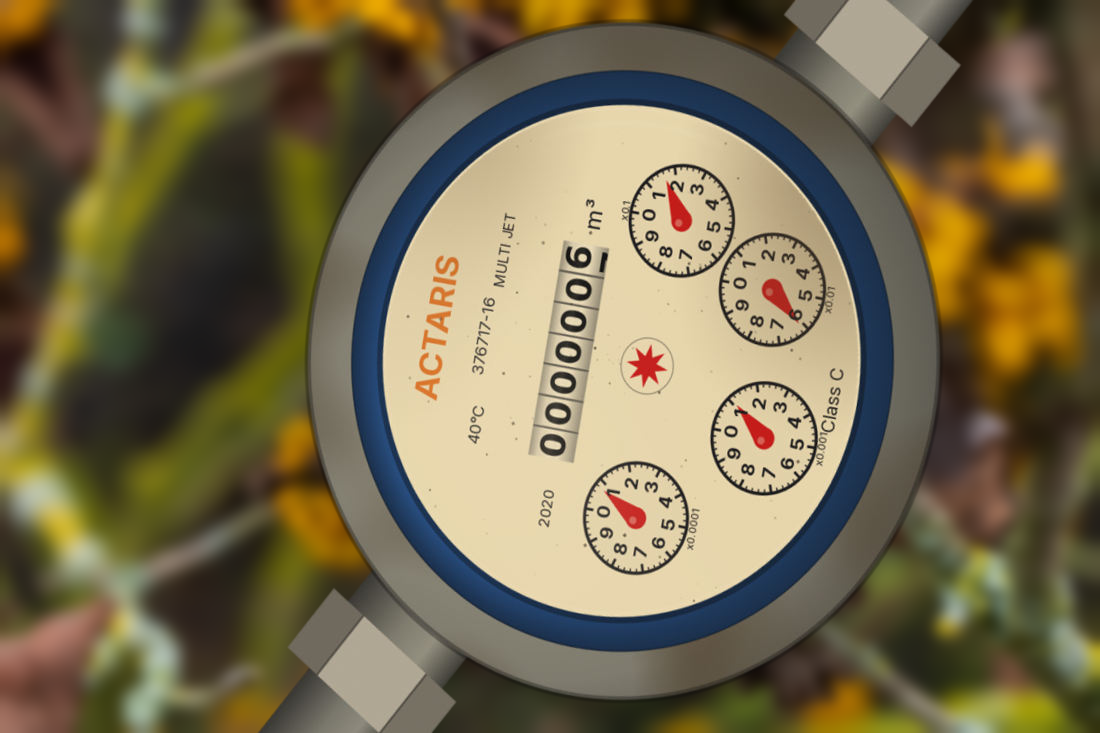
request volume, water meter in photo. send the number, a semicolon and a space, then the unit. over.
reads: 6.1610; m³
